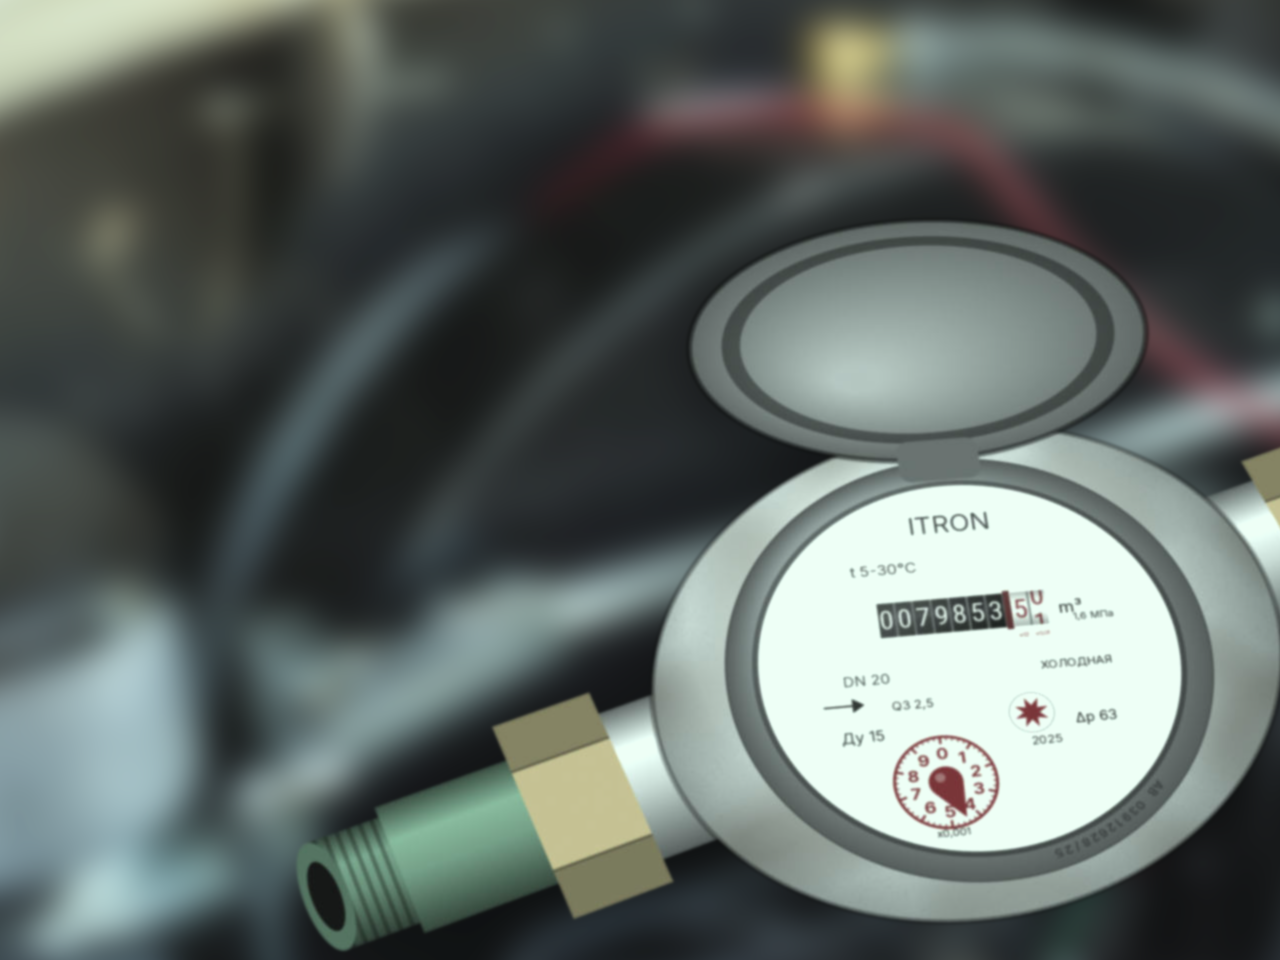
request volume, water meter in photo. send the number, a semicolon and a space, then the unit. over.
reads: 79853.504; m³
